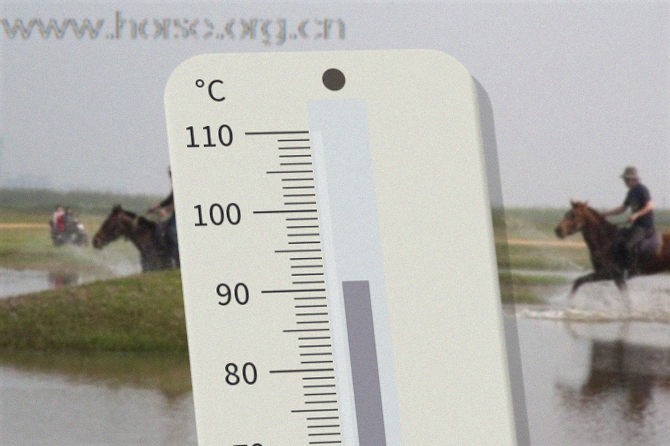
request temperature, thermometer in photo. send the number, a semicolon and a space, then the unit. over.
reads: 91; °C
